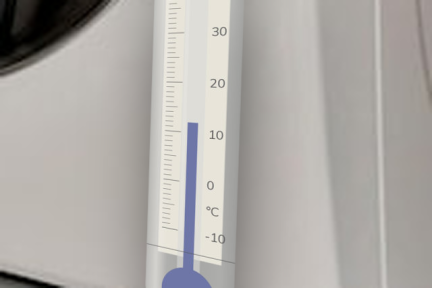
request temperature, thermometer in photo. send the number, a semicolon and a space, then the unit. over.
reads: 12; °C
